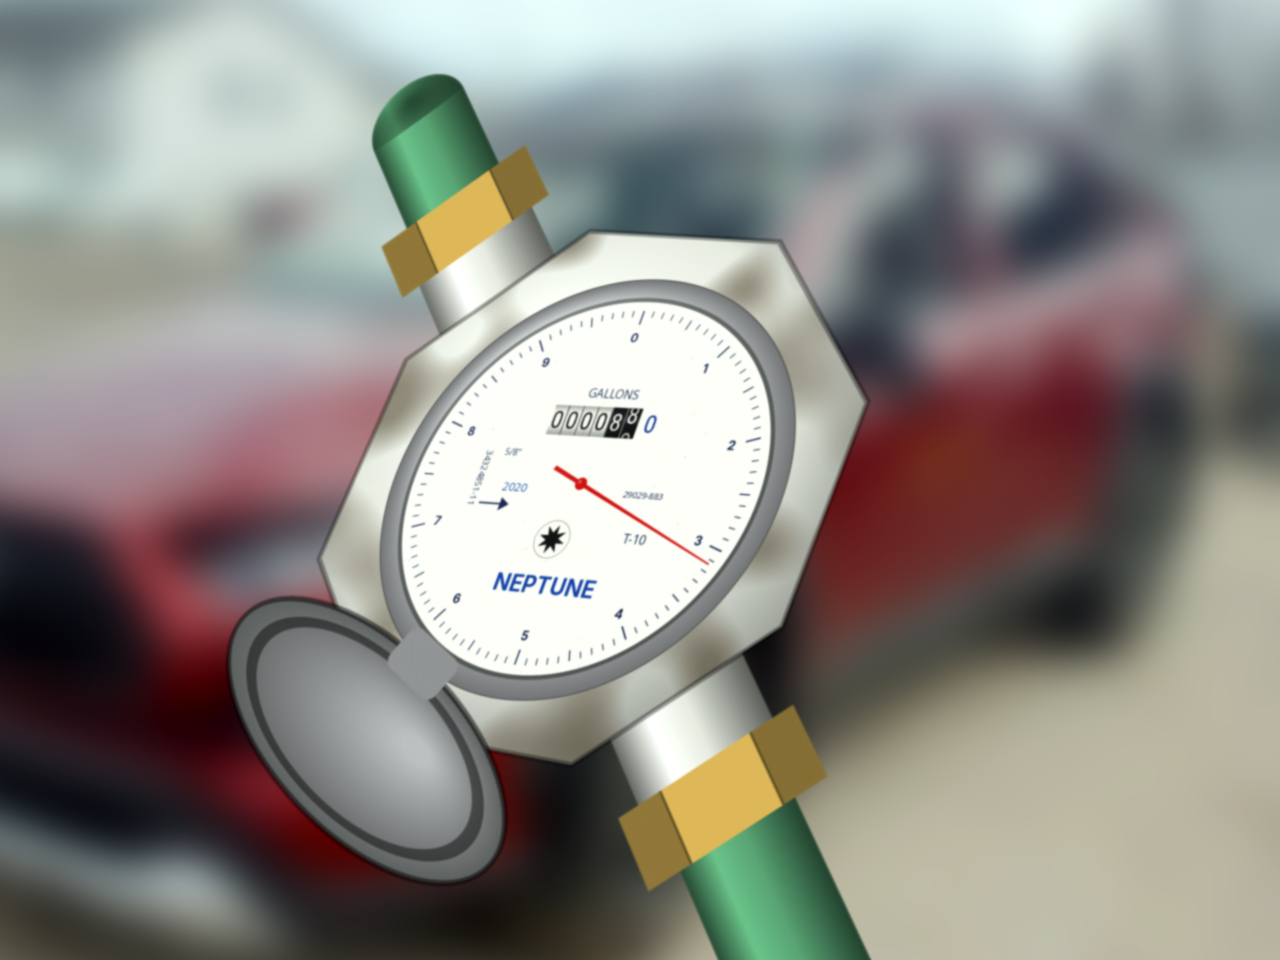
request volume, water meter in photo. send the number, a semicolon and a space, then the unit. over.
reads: 883.1; gal
